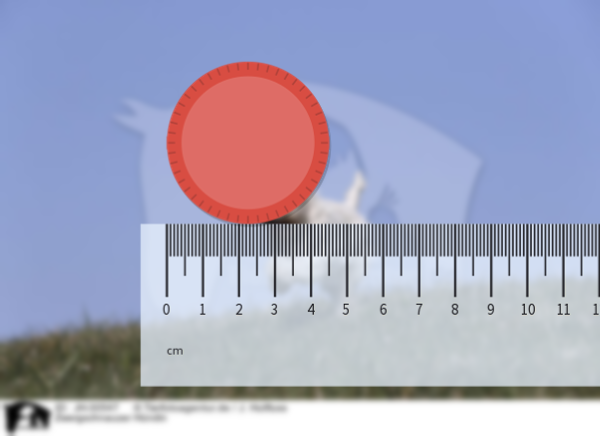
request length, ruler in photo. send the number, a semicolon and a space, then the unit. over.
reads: 4.5; cm
